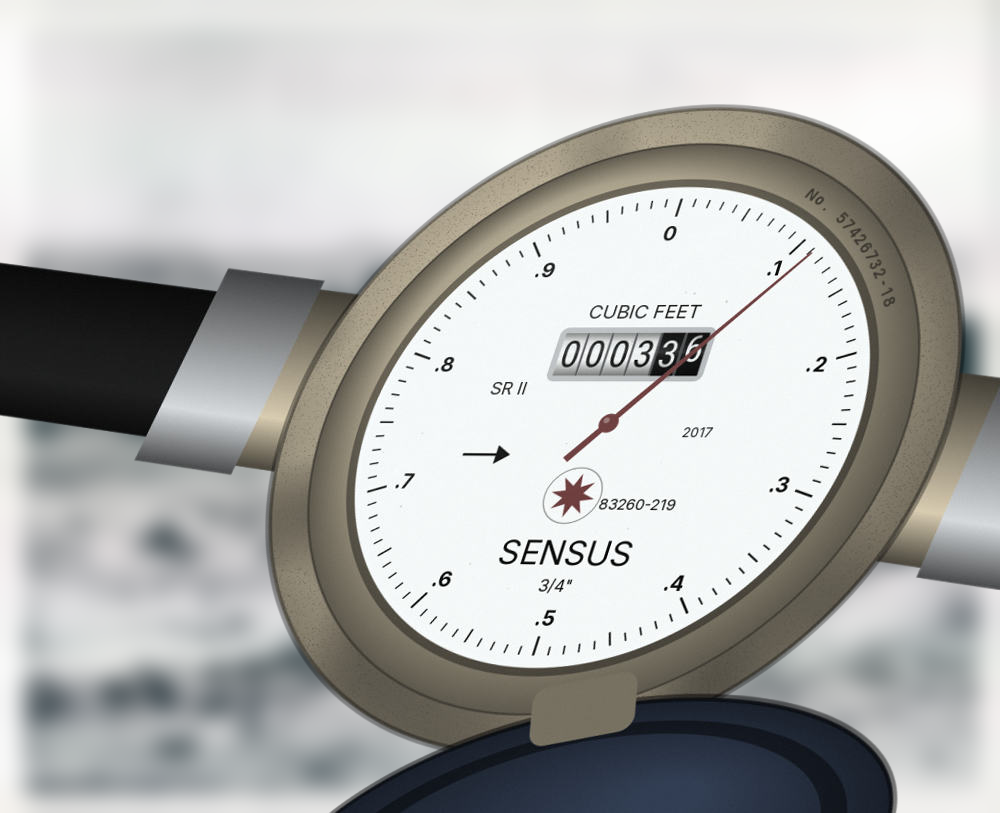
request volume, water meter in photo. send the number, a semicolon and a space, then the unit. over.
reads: 336.11; ft³
